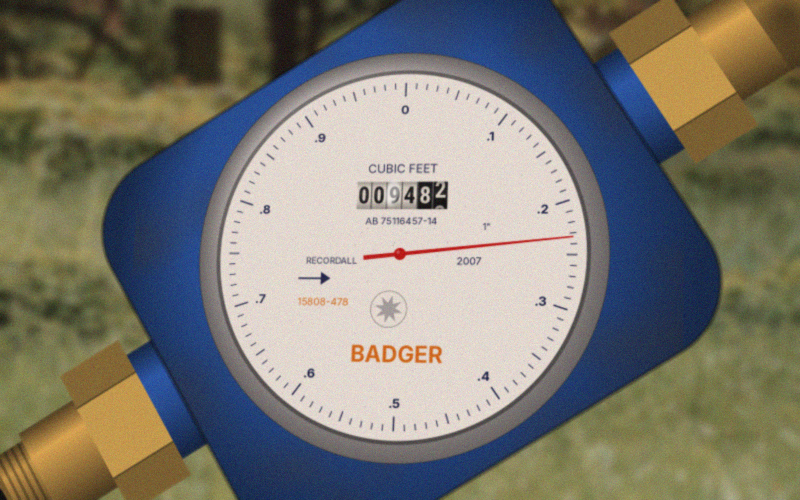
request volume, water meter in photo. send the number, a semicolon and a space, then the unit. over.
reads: 9482.23; ft³
